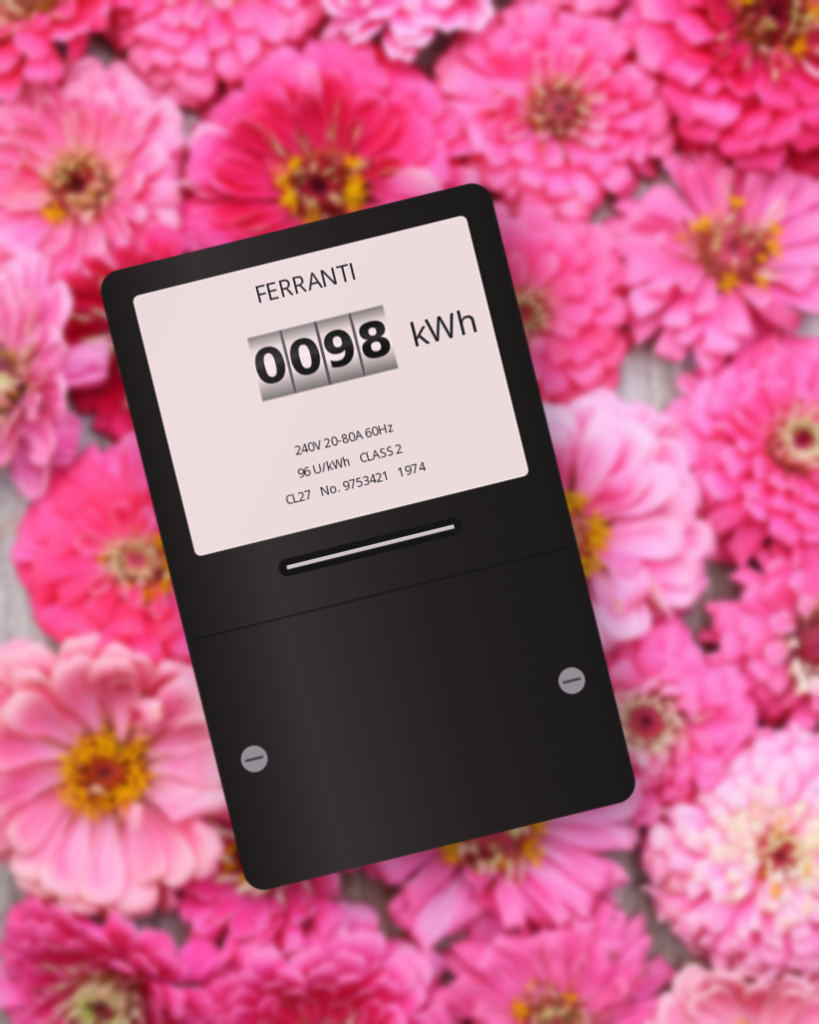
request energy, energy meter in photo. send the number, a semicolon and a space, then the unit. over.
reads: 98; kWh
